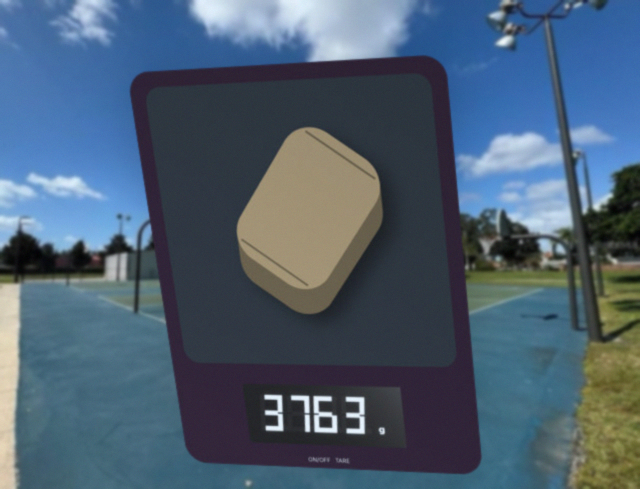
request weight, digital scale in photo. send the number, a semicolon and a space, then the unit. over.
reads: 3763; g
